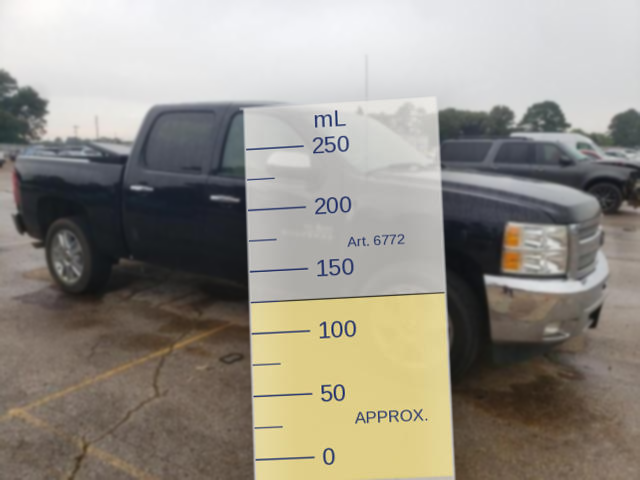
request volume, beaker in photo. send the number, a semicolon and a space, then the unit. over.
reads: 125; mL
